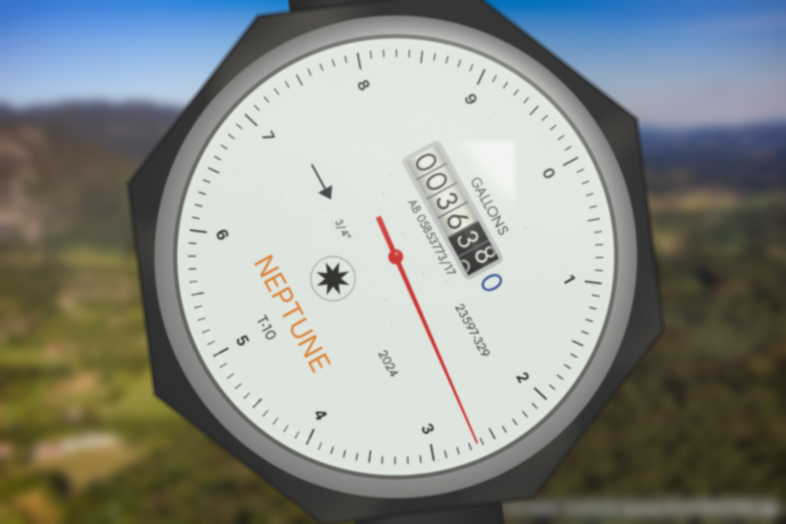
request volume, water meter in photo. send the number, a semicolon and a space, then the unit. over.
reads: 36382.6; gal
